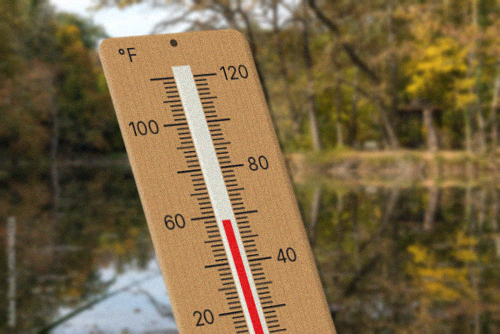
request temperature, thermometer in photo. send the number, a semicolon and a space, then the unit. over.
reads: 58; °F
